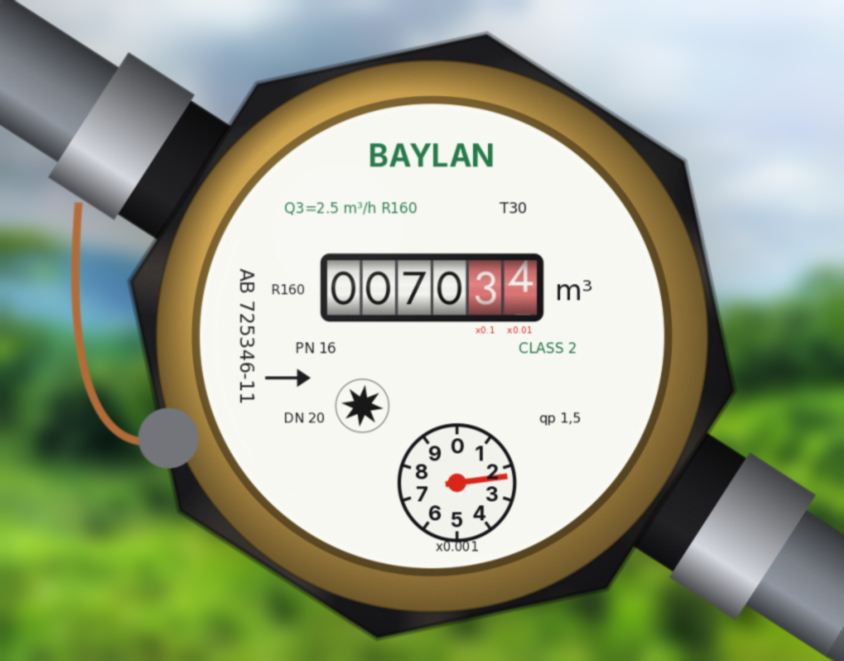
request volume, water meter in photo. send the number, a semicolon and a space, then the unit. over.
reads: 70.342; m³
